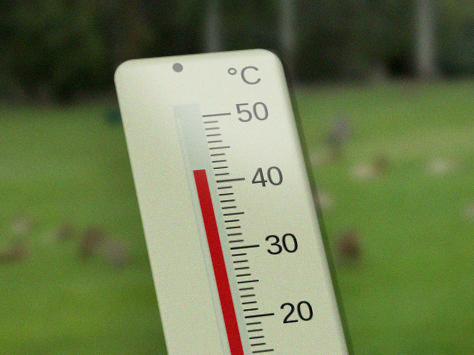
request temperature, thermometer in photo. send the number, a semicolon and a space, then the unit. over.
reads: 42; °C
